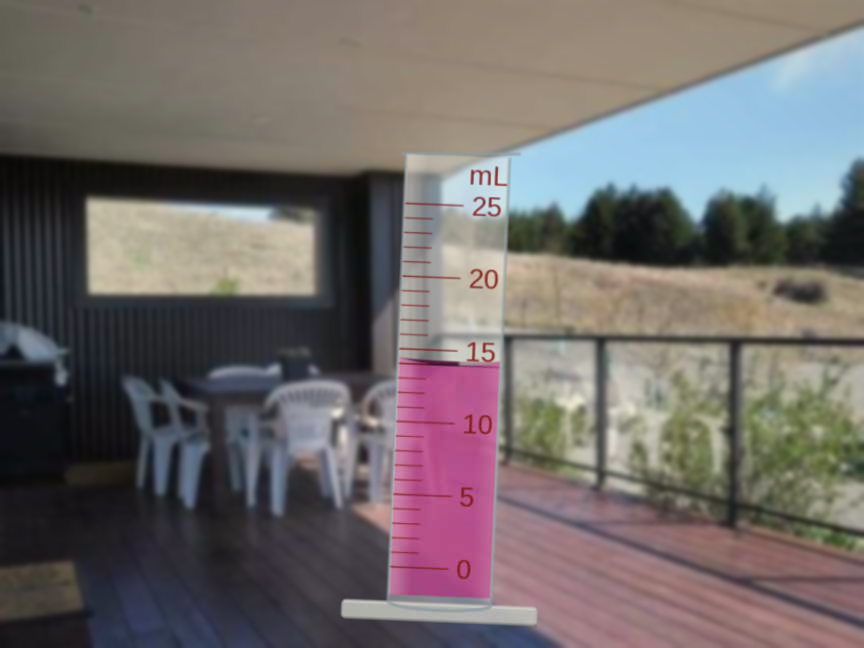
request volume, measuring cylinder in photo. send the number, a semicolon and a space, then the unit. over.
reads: 14; mL
